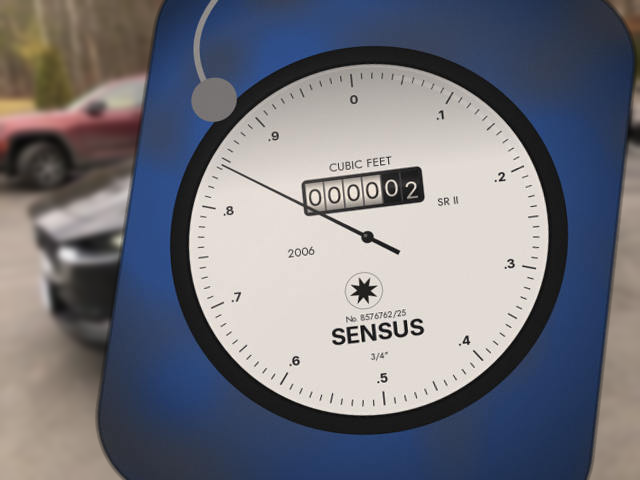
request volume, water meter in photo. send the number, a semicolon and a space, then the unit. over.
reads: 1.84; ft³
